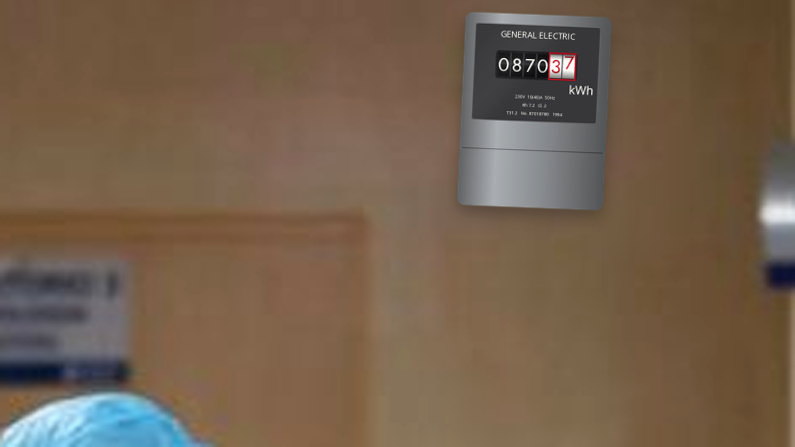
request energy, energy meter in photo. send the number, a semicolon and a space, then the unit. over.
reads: 870.37; kWh
